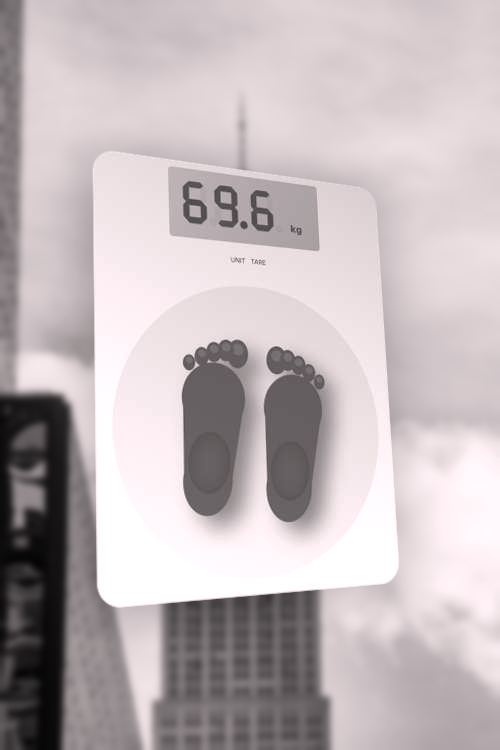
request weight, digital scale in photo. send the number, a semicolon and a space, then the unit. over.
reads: 69.6; kg
